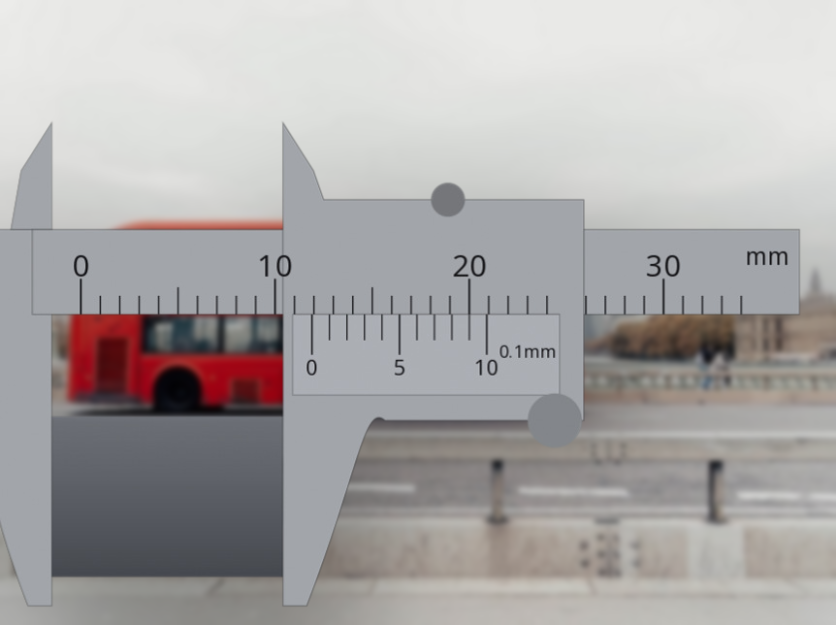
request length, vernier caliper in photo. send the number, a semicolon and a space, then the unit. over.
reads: 11.9; mm
